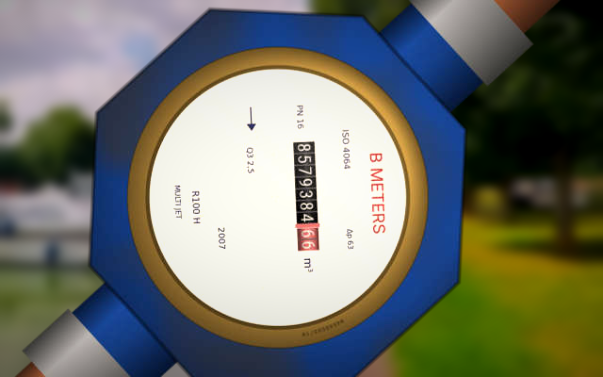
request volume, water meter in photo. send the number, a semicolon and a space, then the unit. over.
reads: 8579384.66; m³
